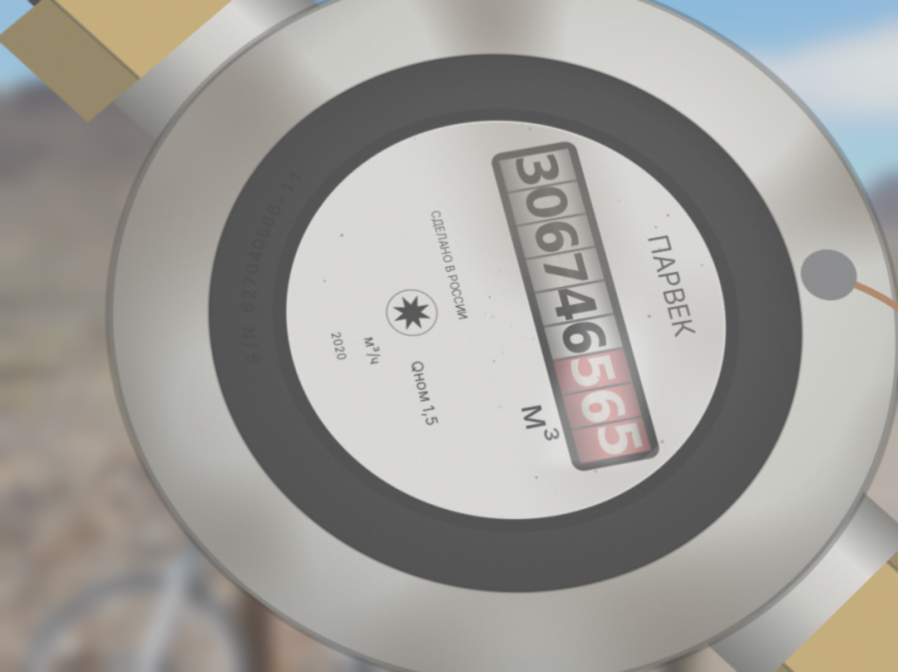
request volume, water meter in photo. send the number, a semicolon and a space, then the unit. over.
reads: 306746.565; m³
